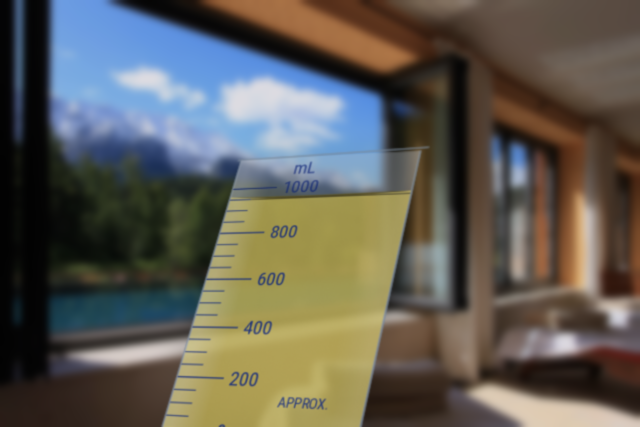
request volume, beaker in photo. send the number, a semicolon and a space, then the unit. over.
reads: 950; mL
